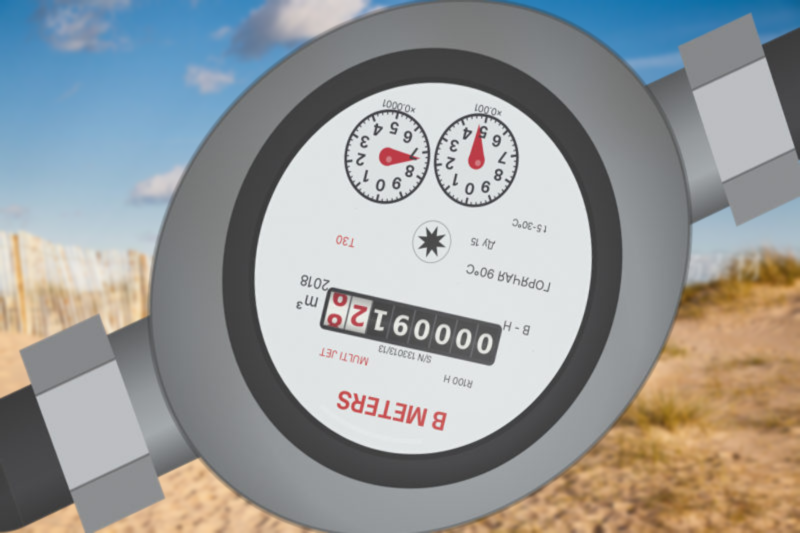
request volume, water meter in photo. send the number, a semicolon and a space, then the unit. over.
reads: 91.2847; m³
